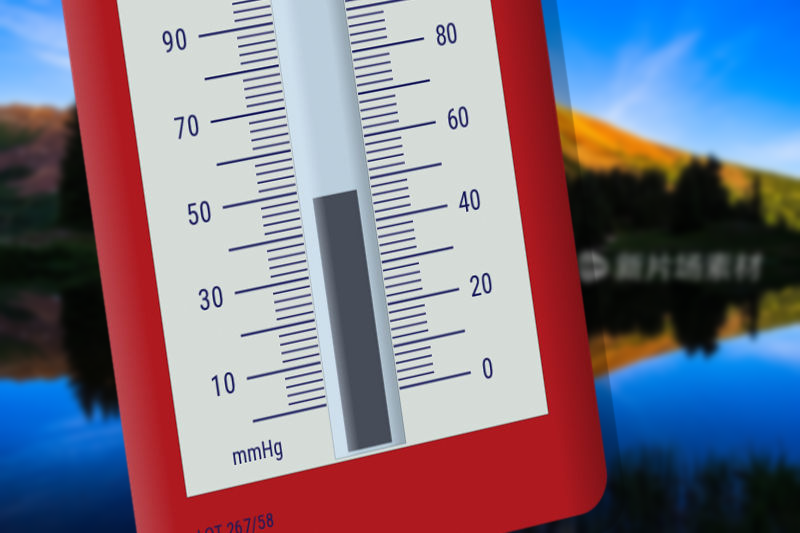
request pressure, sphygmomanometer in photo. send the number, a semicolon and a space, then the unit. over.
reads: 48; mmHg
